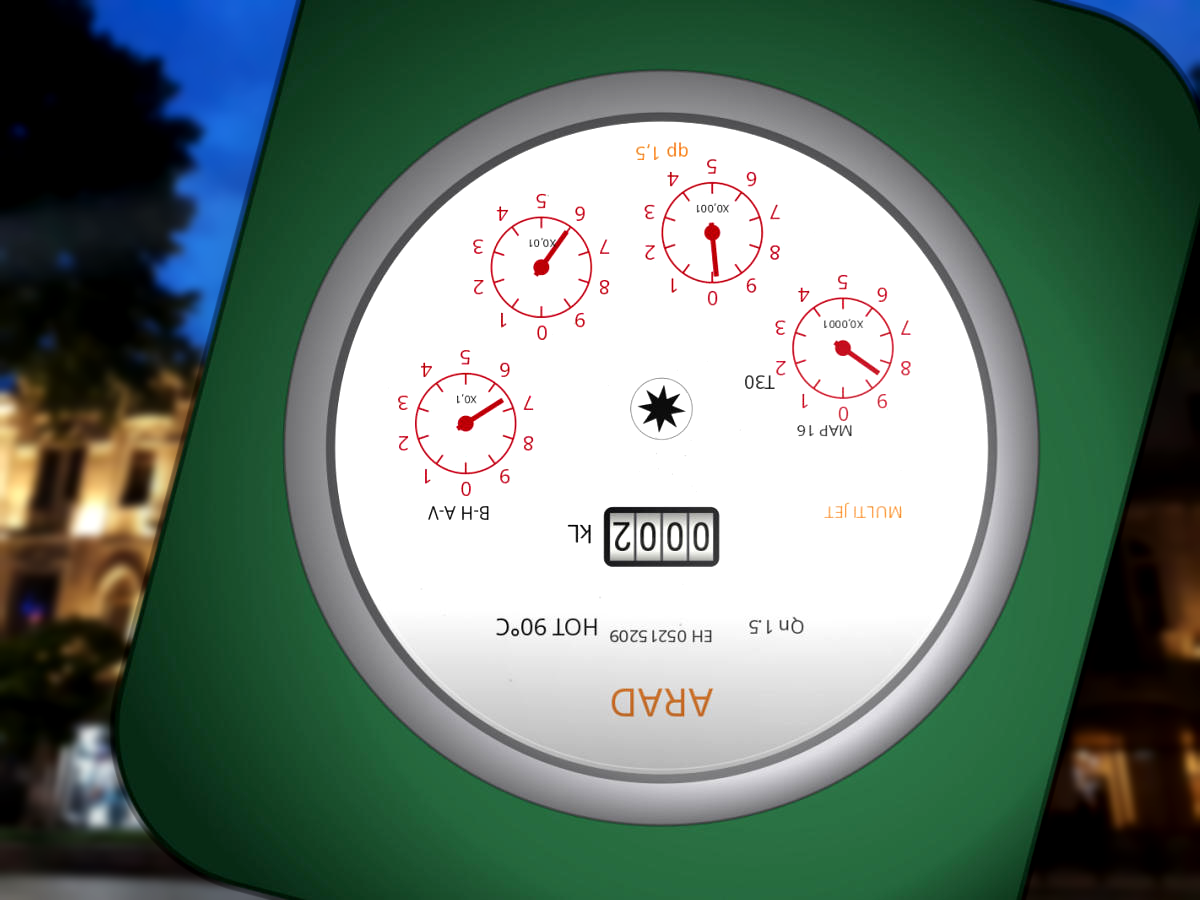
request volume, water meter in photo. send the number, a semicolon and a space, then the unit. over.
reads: 2.6598; kL
